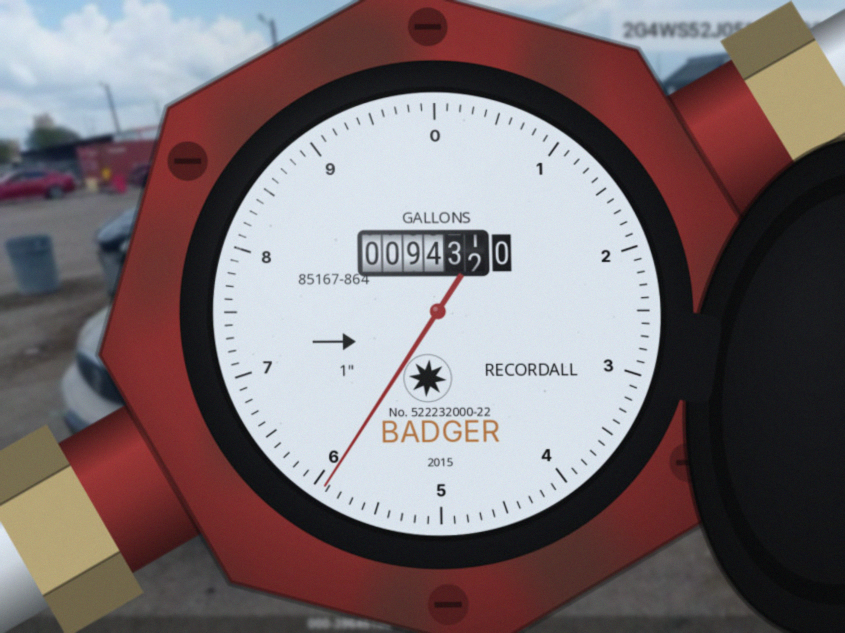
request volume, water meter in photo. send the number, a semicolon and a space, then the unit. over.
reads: 94315.9; gal
